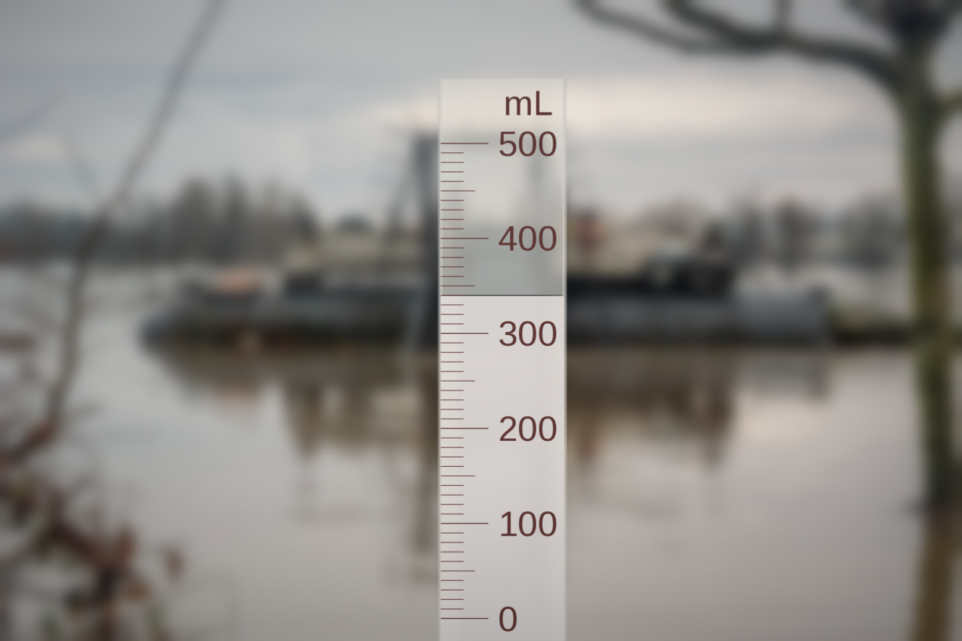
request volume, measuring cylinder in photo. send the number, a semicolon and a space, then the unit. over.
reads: 340; mL
